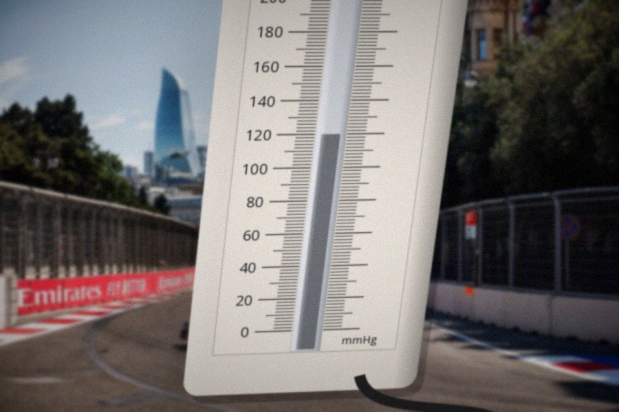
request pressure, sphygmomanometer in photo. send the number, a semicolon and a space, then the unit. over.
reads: 120; mmHg
